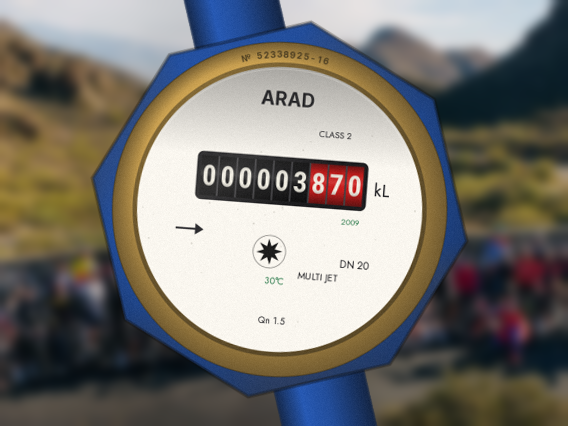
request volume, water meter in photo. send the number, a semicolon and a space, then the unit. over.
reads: 3.870; kL
